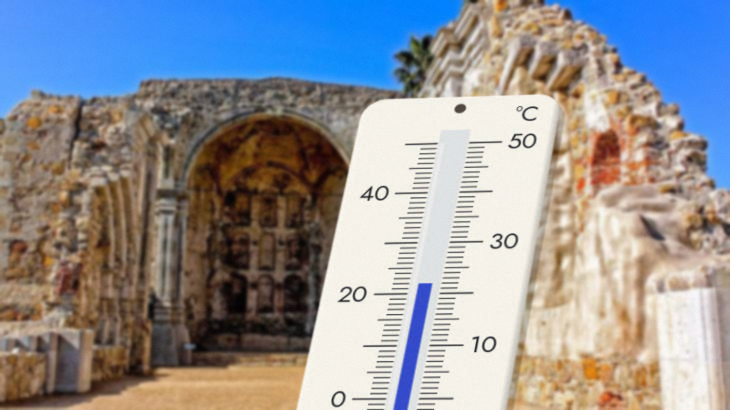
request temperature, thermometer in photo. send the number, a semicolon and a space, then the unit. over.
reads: 22; °C
